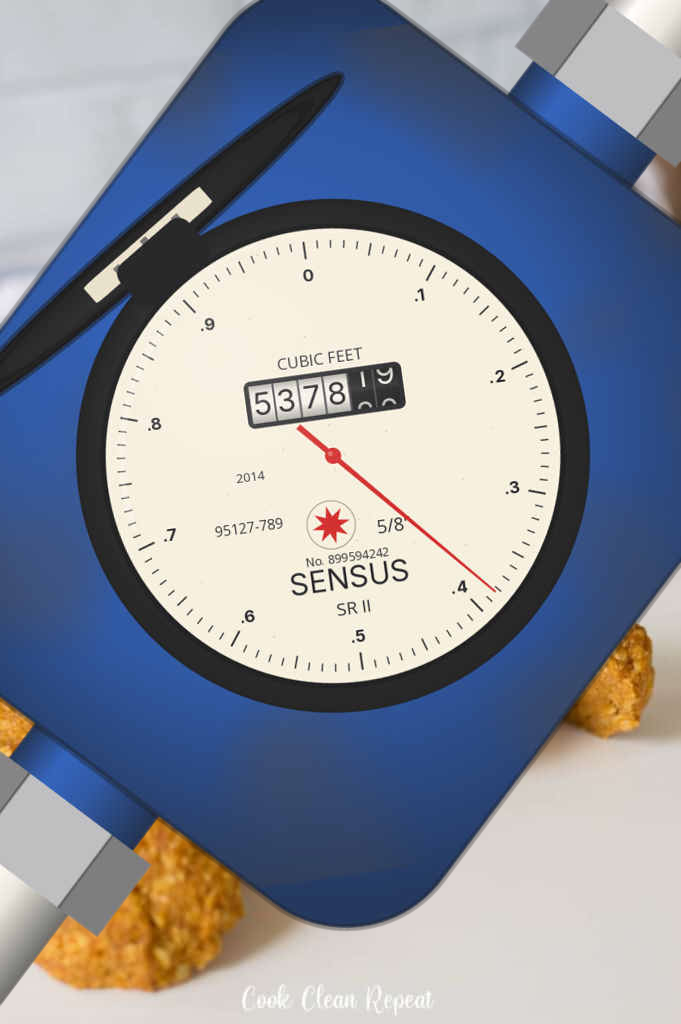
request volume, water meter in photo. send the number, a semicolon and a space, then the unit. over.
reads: 537819.38; ft³
